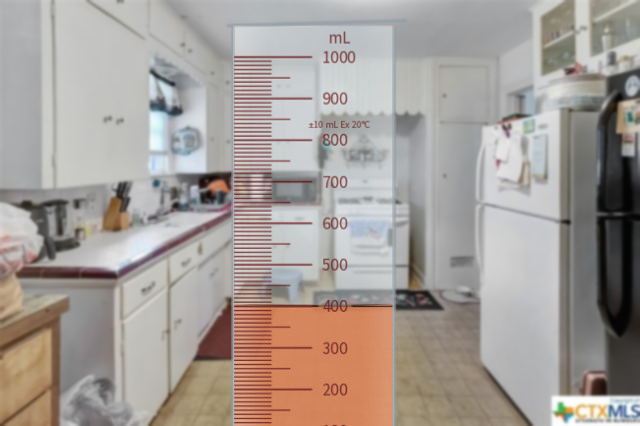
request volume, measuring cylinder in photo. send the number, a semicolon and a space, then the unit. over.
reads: 400; mL
